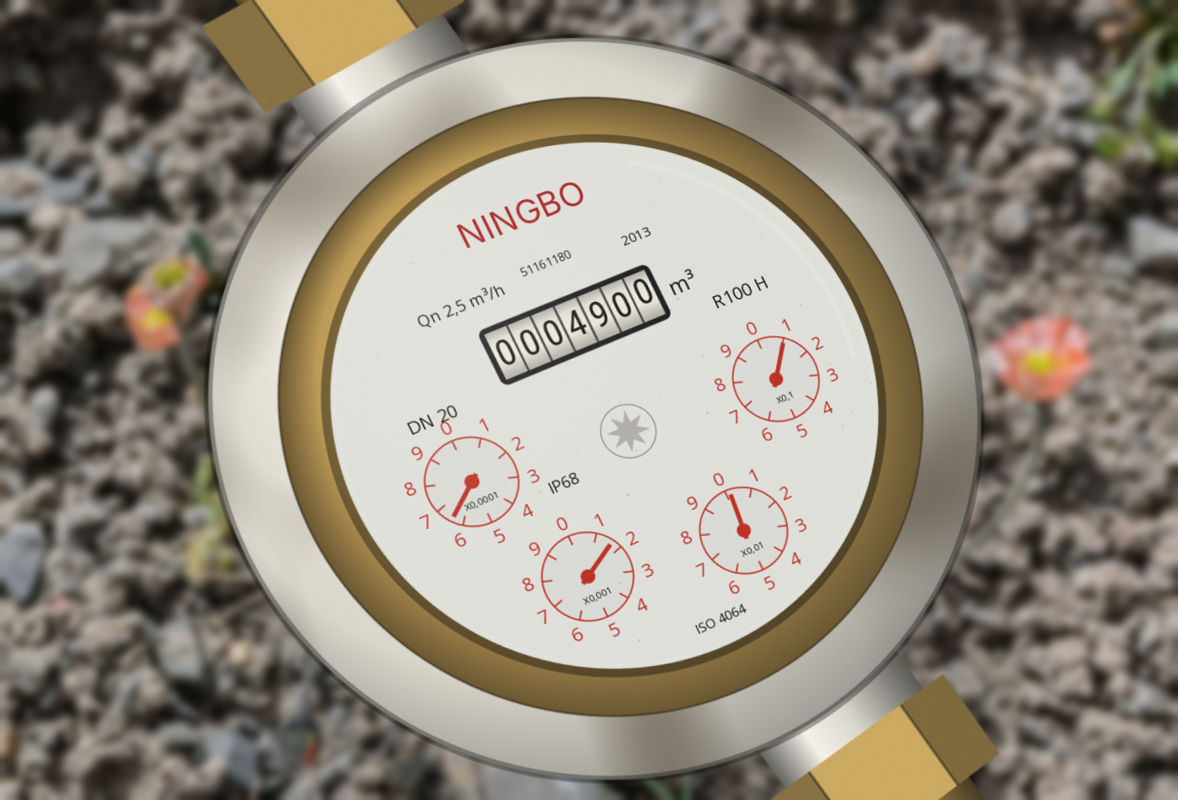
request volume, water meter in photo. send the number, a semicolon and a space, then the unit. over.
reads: 4900.1016; m³
